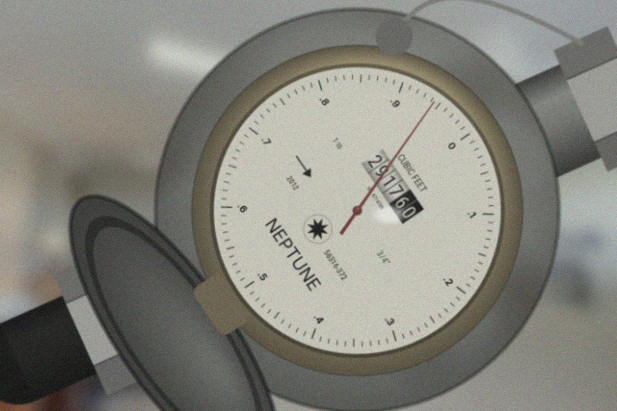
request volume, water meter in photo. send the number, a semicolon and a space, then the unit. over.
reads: 291759.94; ft³
